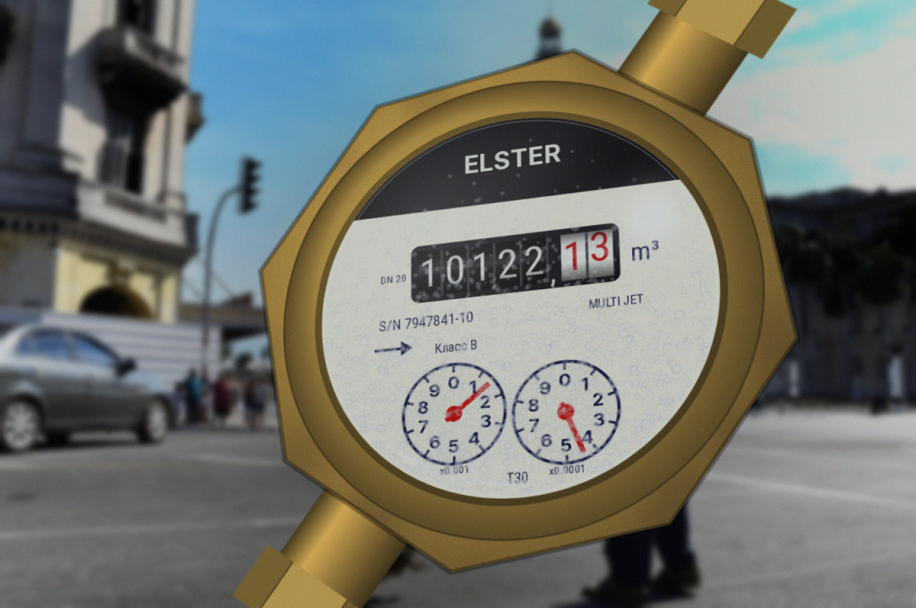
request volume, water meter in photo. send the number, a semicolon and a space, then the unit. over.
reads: 10122.1314; m³
